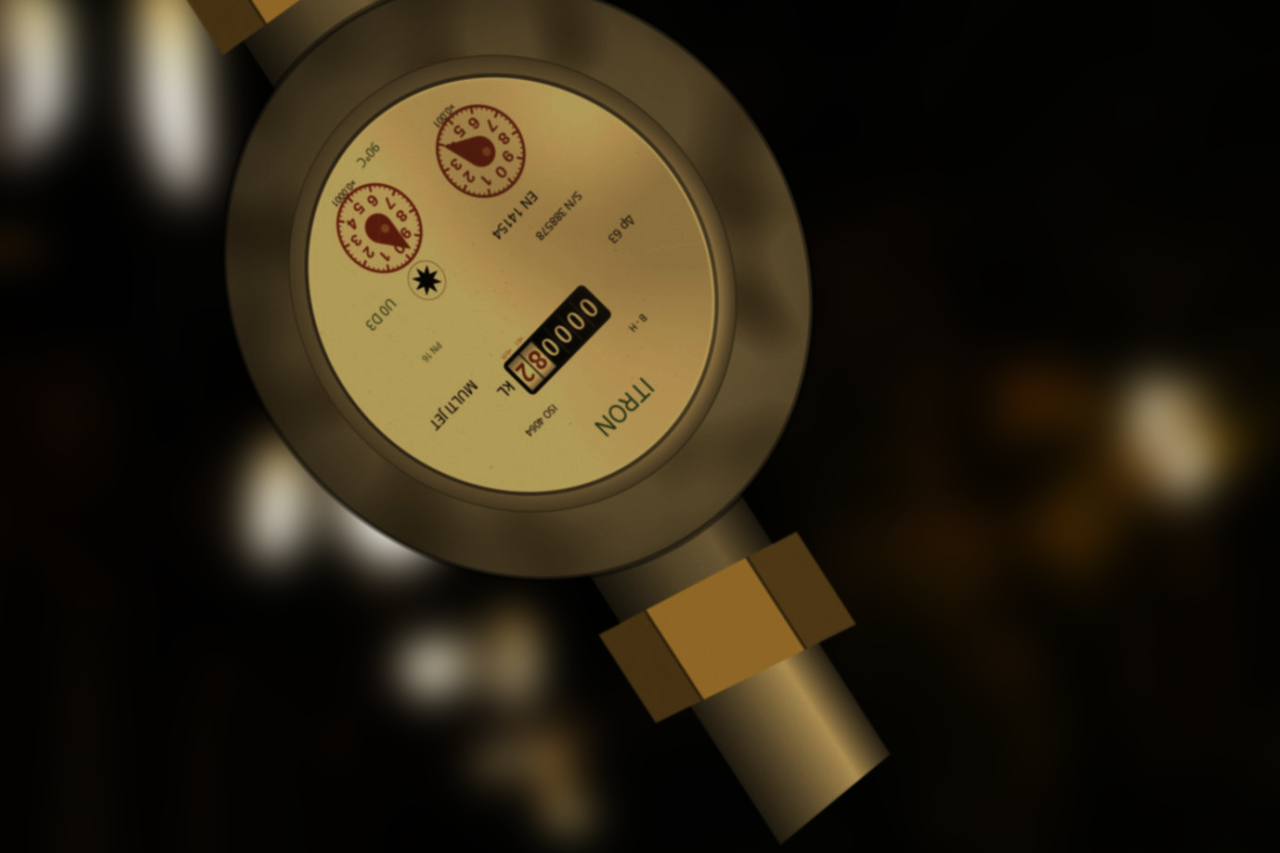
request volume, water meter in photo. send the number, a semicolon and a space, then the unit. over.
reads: 0.8239; kL
